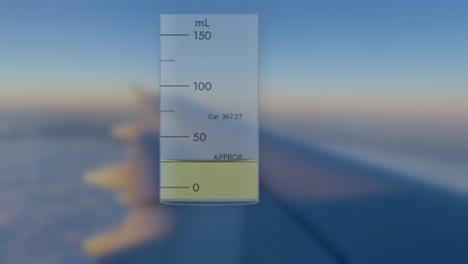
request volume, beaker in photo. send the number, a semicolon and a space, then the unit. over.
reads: 25; mL
